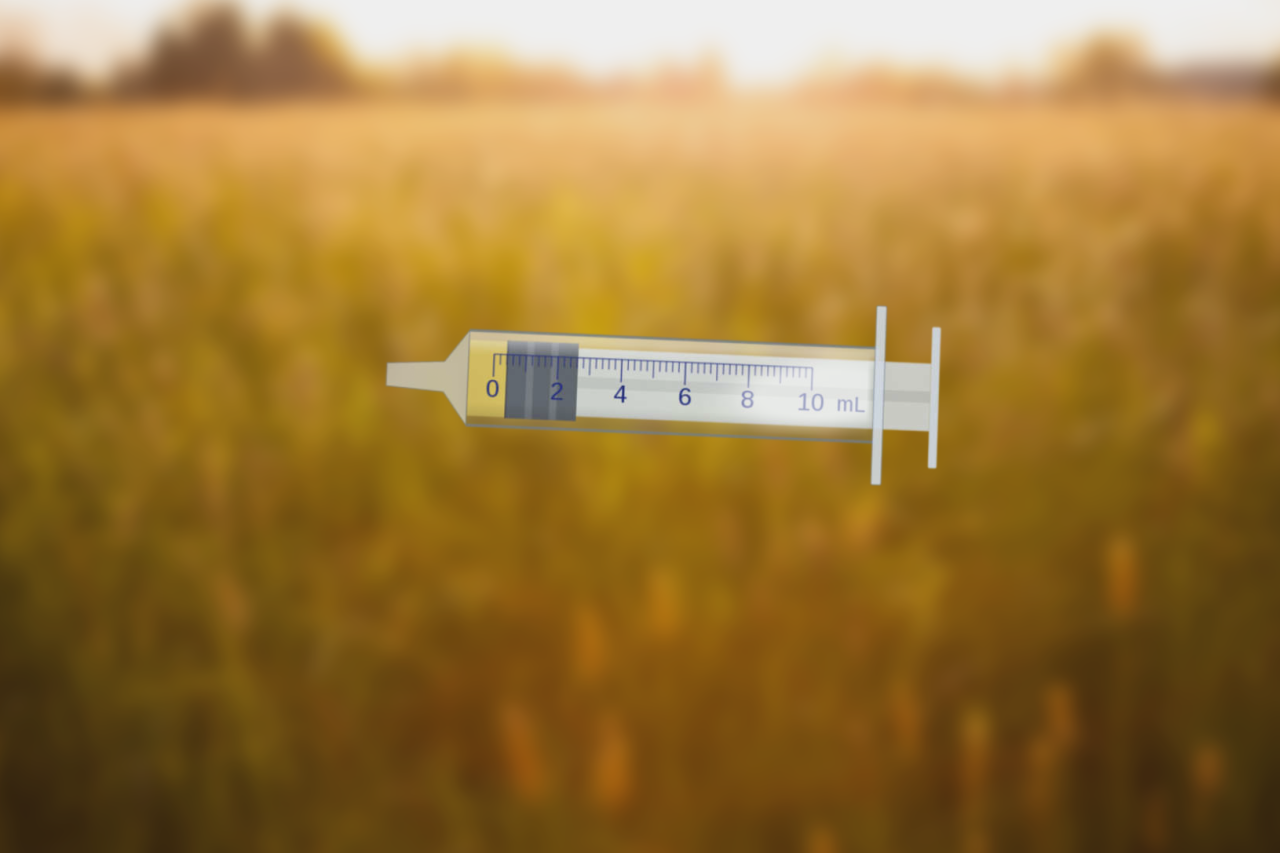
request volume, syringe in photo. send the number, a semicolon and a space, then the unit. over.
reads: 0.4; mL
